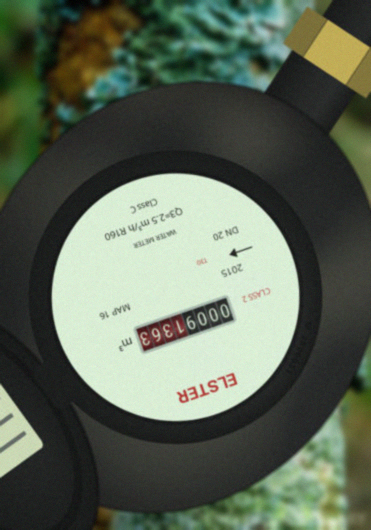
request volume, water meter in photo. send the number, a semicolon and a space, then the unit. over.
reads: 9.1363; m³
